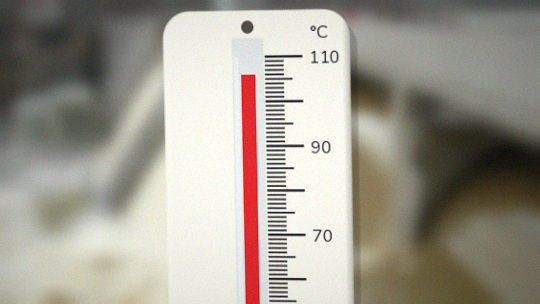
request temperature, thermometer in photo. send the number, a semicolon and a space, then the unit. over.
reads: 106; °C
